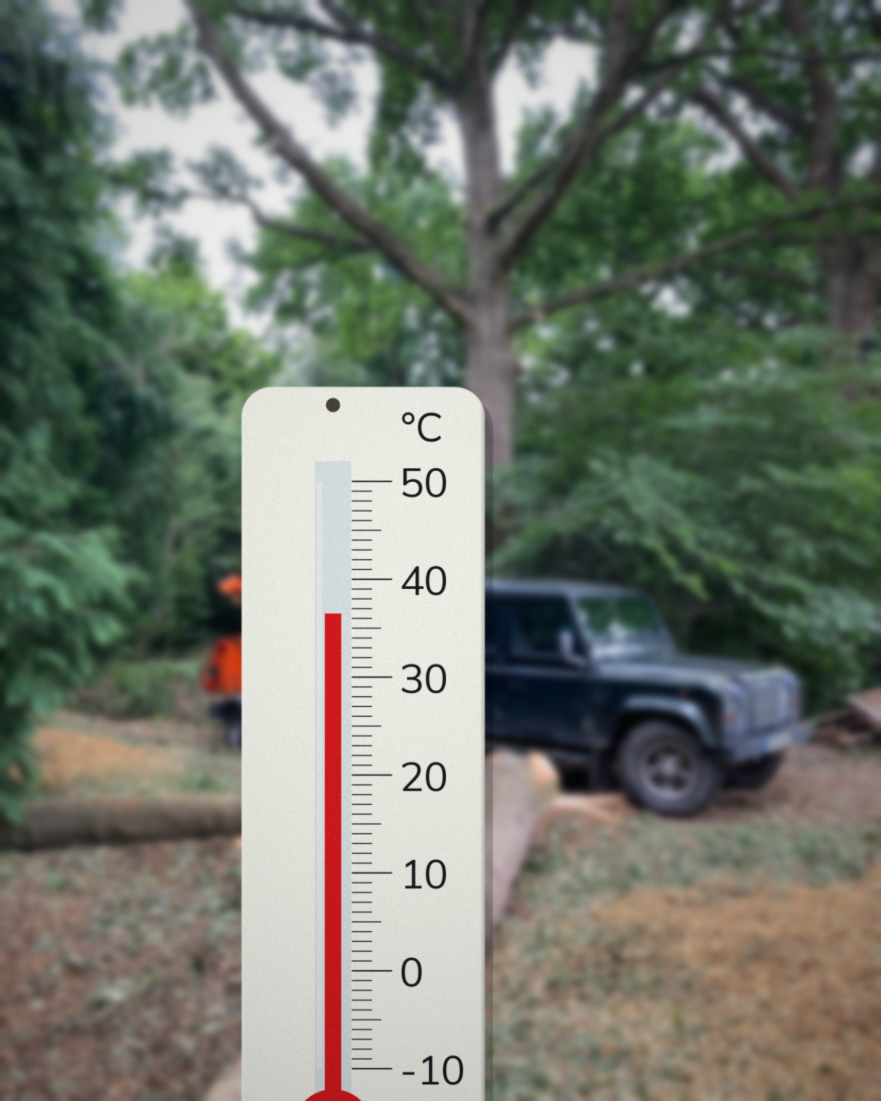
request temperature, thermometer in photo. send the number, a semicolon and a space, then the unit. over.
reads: 36.5; °C
